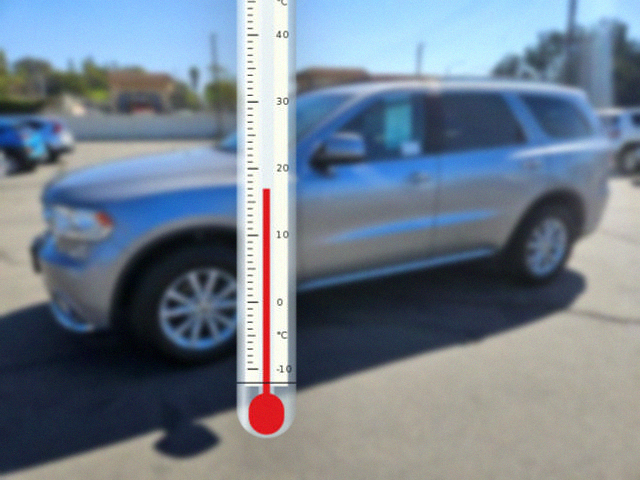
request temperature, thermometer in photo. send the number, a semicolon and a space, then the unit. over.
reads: 17; °C
